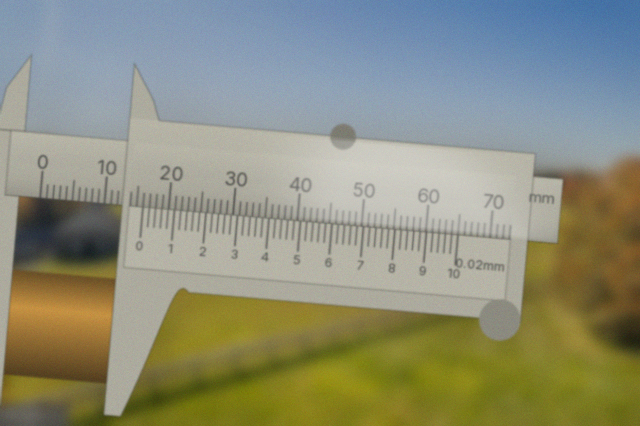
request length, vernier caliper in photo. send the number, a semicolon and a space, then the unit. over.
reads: 16.0; mm
